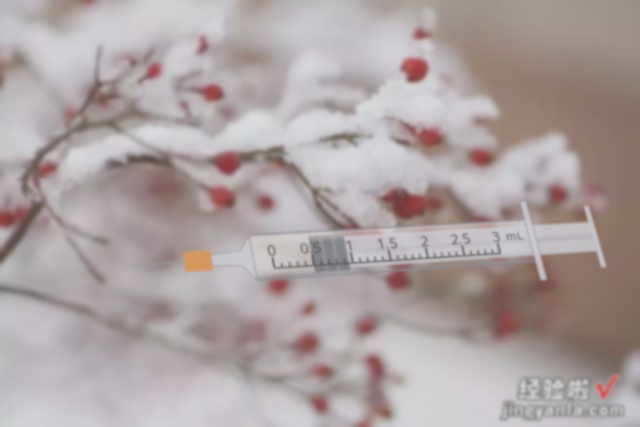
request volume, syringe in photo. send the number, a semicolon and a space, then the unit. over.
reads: 0.5; mL
